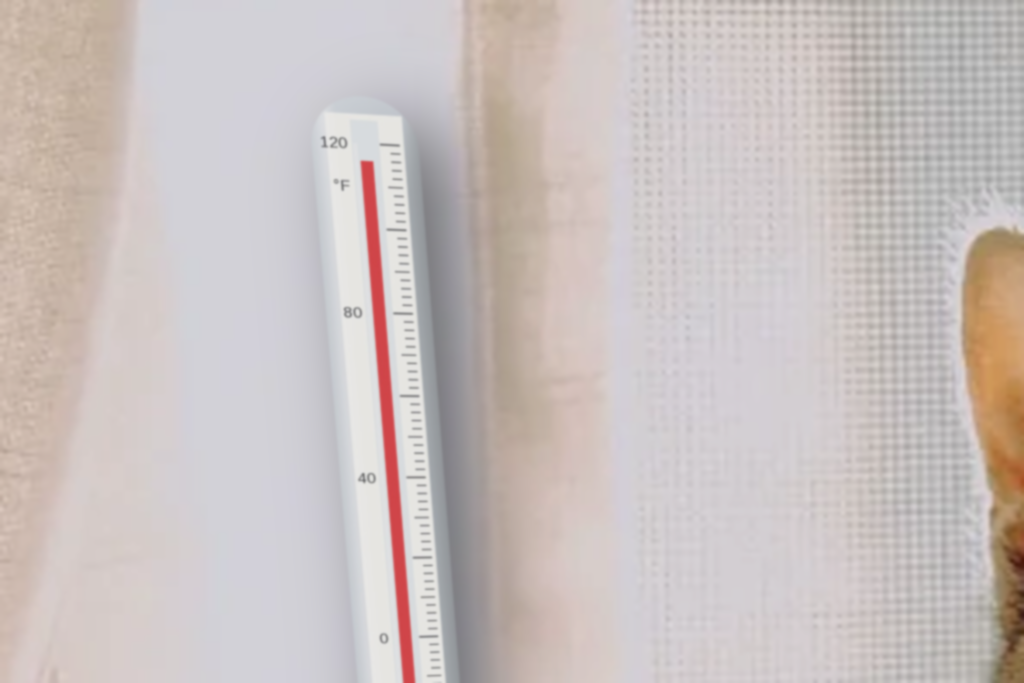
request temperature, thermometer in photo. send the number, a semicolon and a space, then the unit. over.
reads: 116; °F
